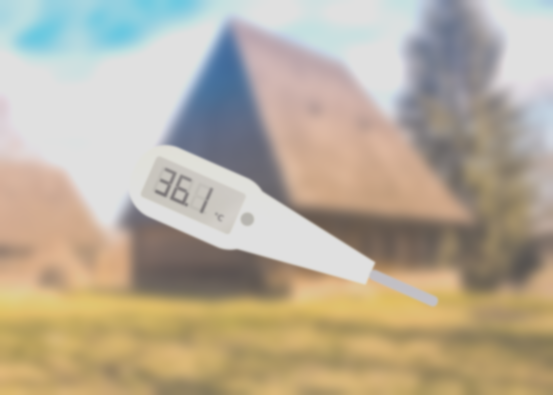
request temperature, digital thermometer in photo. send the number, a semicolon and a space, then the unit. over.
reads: 36.1; °C
